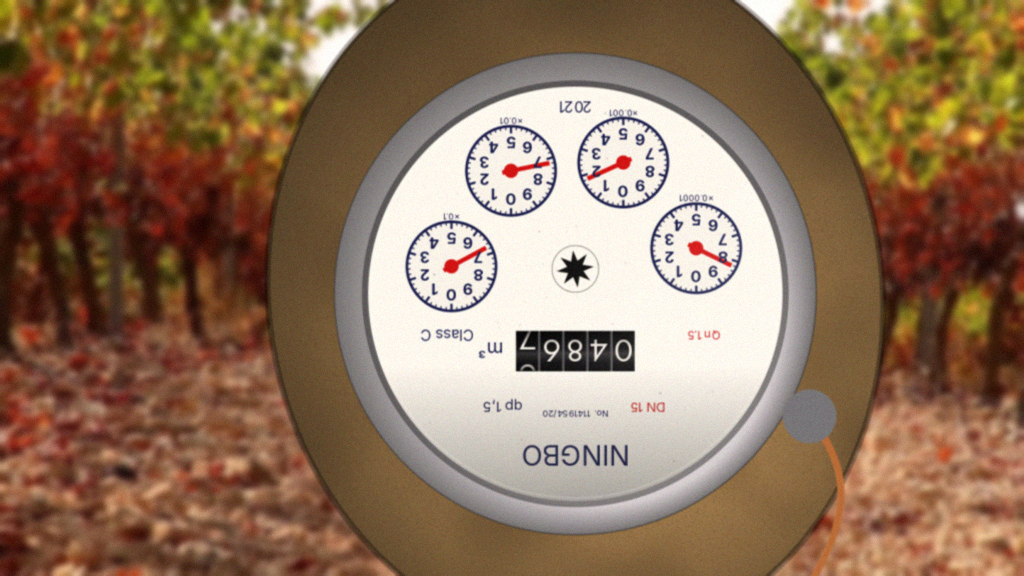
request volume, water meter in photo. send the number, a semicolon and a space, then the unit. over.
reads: 4866.6718; m³
